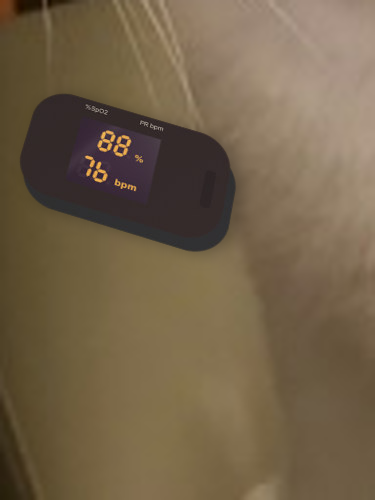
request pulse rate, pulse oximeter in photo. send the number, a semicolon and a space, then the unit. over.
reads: 76; bpm
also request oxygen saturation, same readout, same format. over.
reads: 88; %
